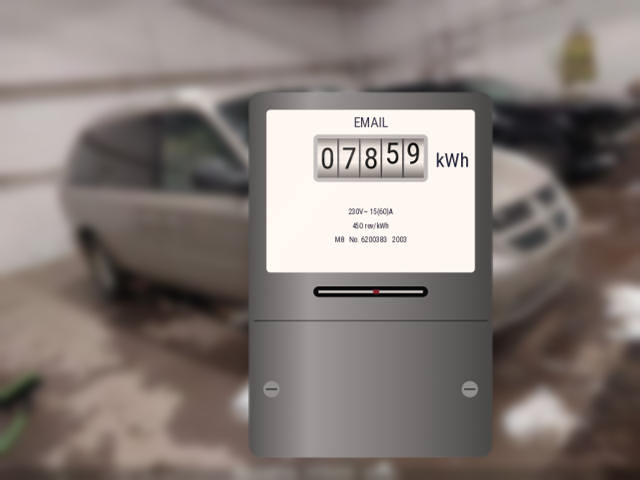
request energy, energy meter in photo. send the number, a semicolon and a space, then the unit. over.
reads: 7859; kWh
